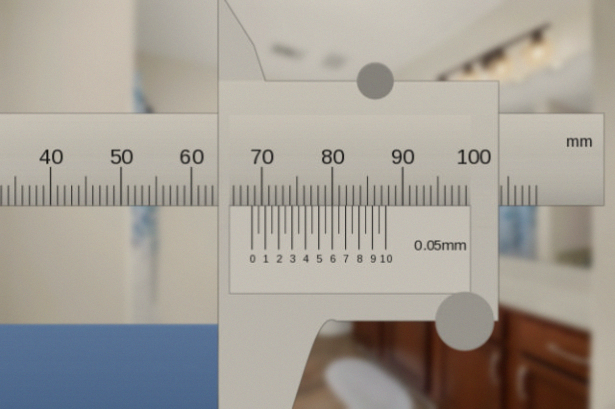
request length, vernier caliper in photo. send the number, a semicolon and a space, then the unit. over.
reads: 68.6; mm
